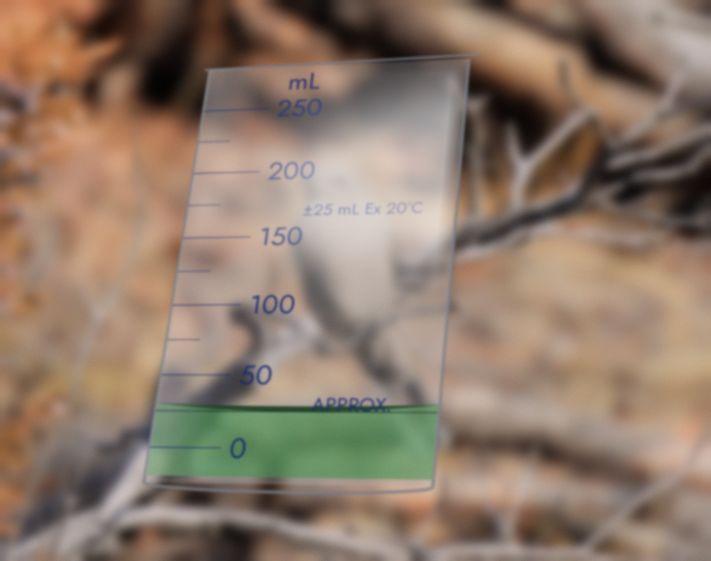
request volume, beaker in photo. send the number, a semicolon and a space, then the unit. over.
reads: 25; mL
